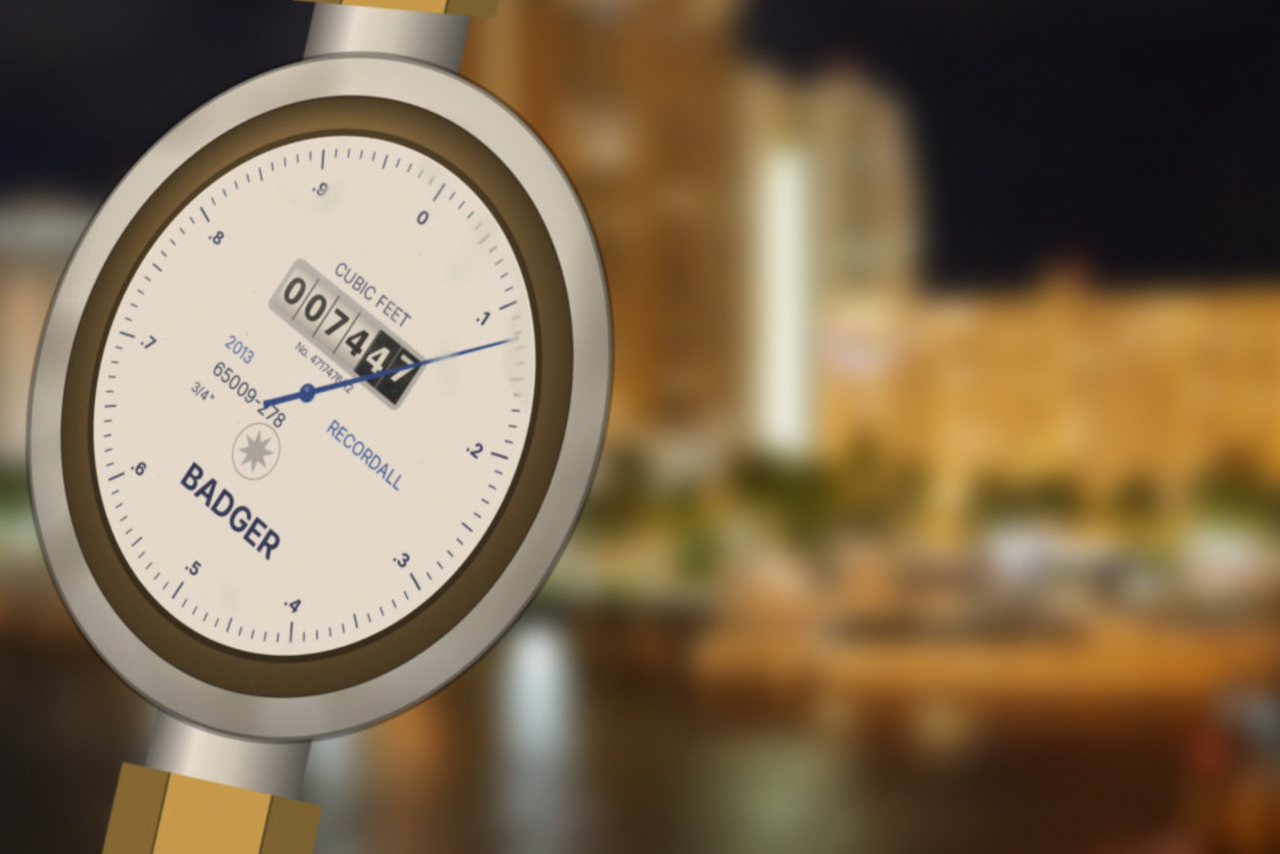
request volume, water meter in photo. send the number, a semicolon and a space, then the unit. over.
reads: 7447.12; ft³
